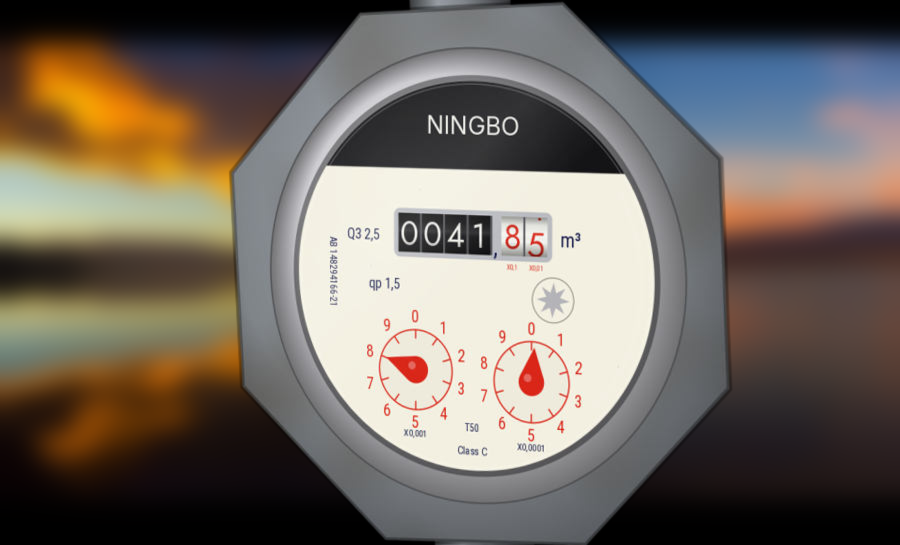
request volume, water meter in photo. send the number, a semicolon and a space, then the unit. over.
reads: 41.8480; m³
